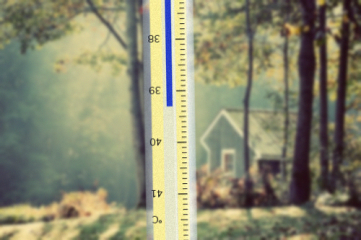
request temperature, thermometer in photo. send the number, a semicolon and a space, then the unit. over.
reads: 39.3; °C
